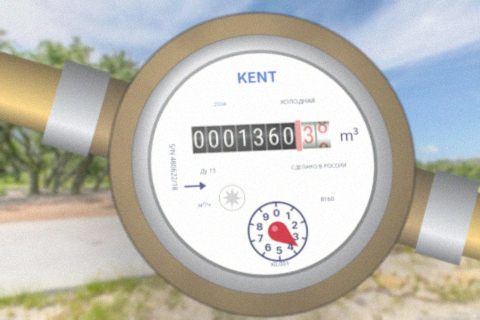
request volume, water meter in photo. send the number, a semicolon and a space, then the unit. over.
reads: 1360.383; m³
